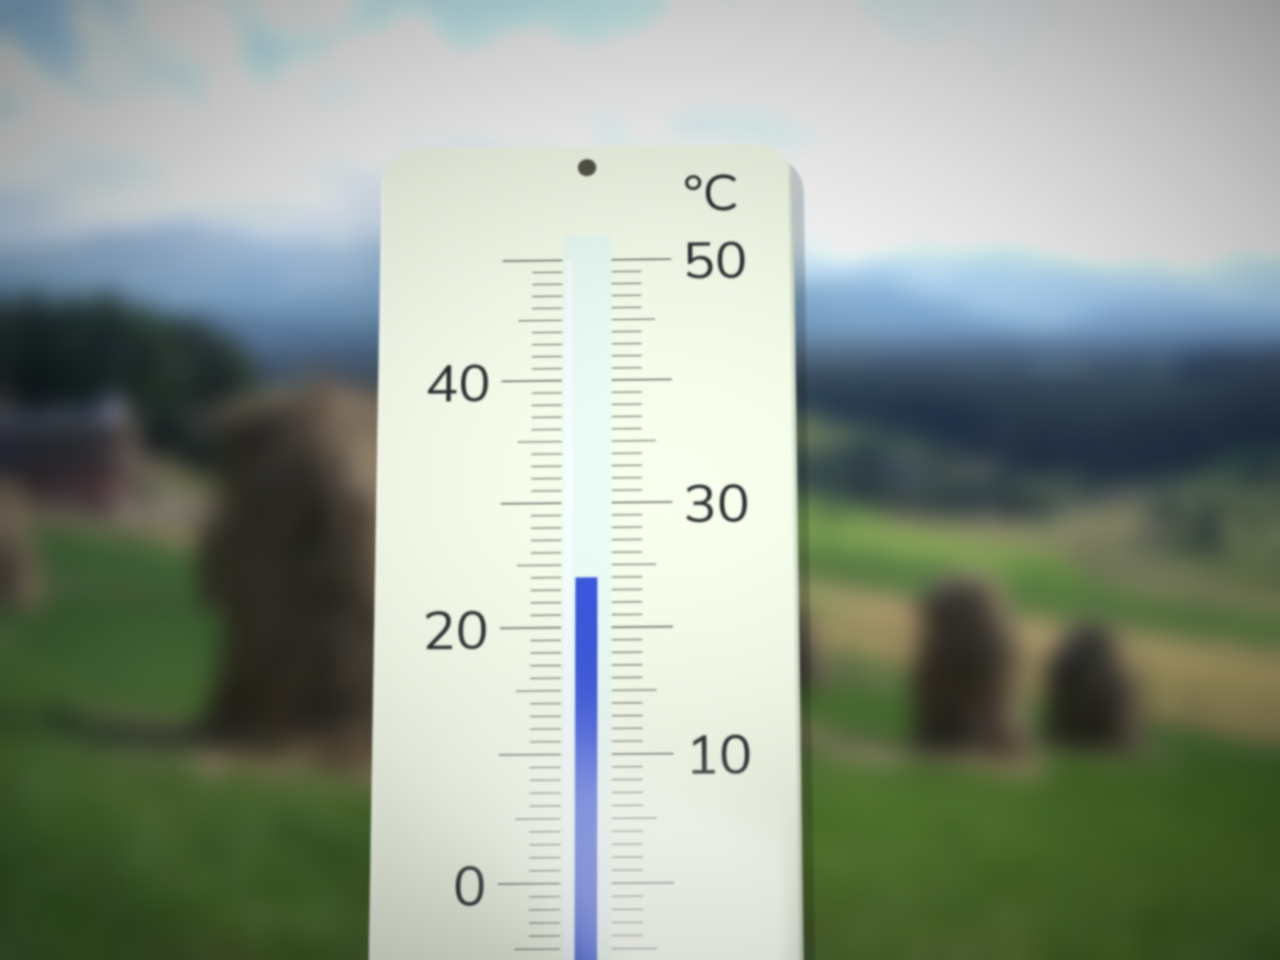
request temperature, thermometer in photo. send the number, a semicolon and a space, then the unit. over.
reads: 24; °C
